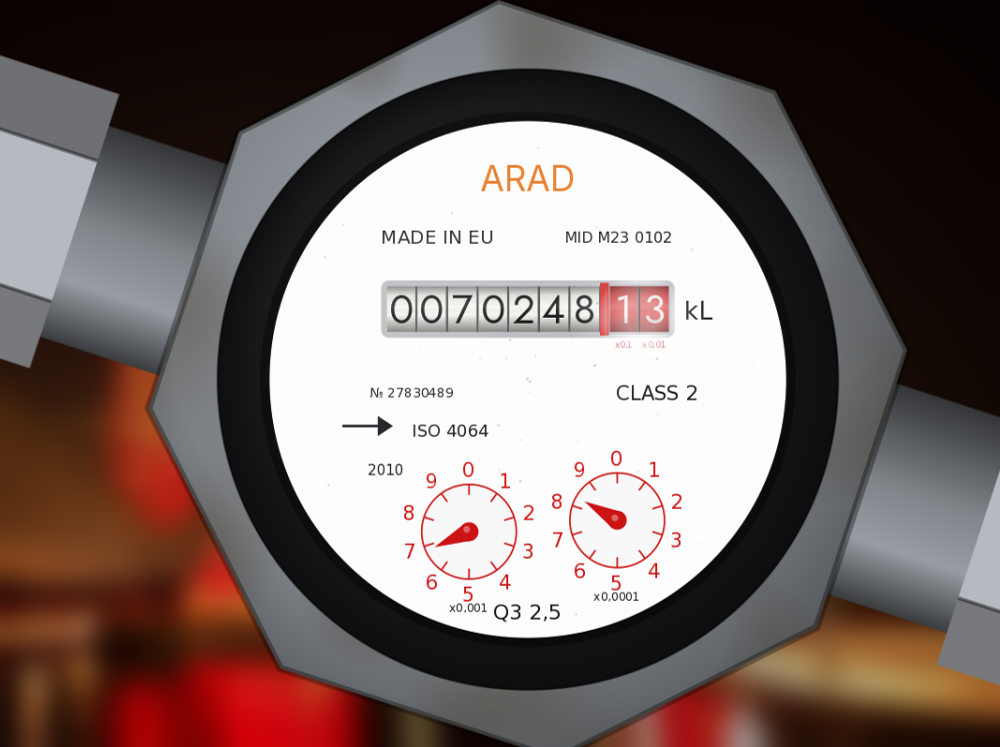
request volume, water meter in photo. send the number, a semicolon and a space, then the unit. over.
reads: 70248.1368; kL
